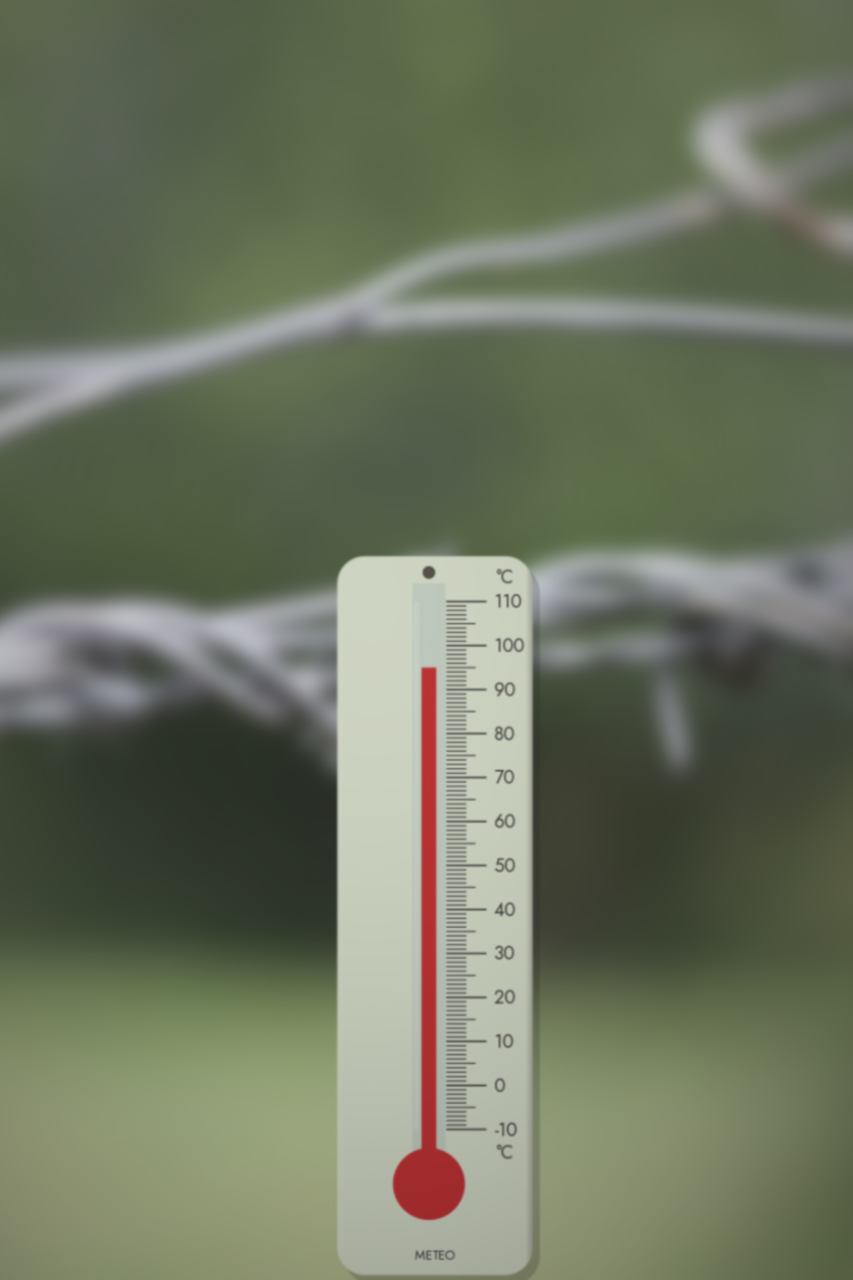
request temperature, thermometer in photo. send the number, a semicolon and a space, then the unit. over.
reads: 95; °C
